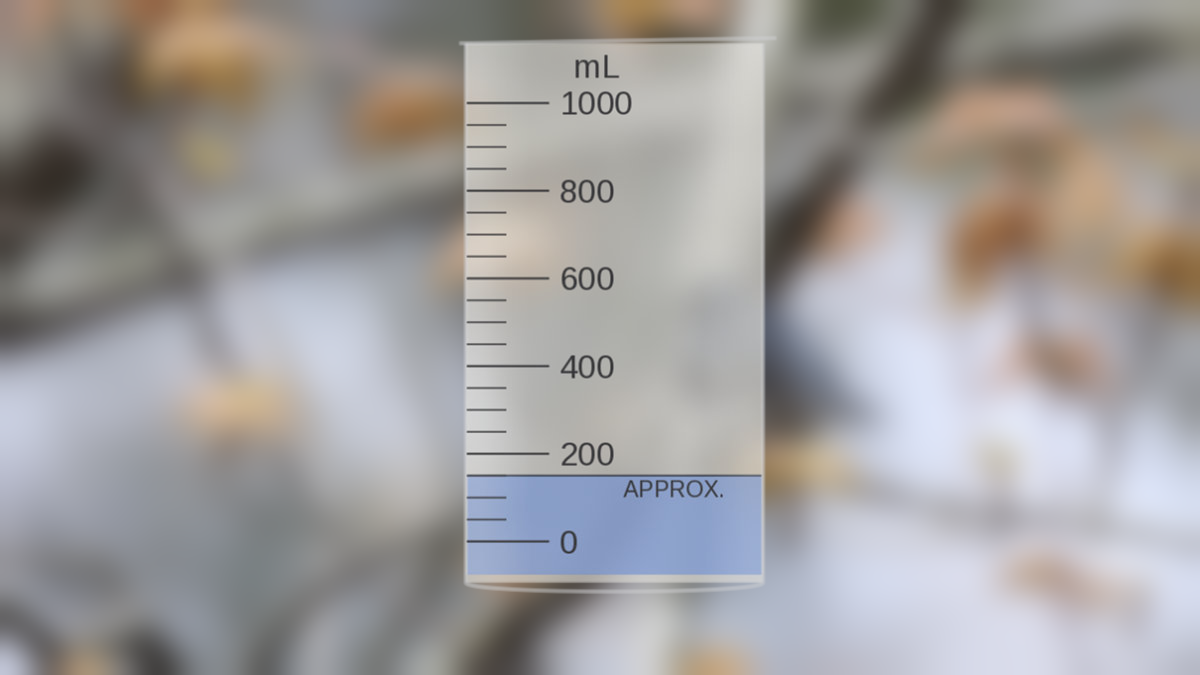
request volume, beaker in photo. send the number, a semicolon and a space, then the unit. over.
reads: 150; mL
